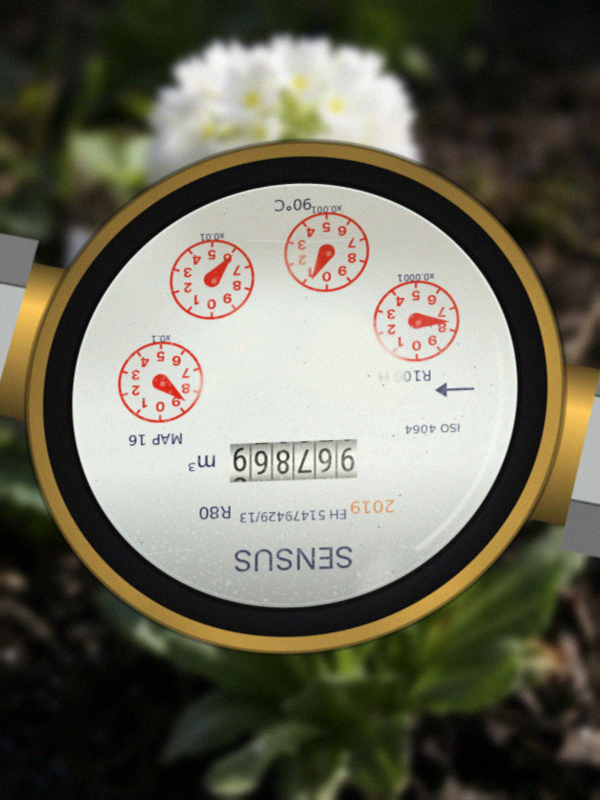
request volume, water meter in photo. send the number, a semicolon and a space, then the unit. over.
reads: 967868.8607; m³
